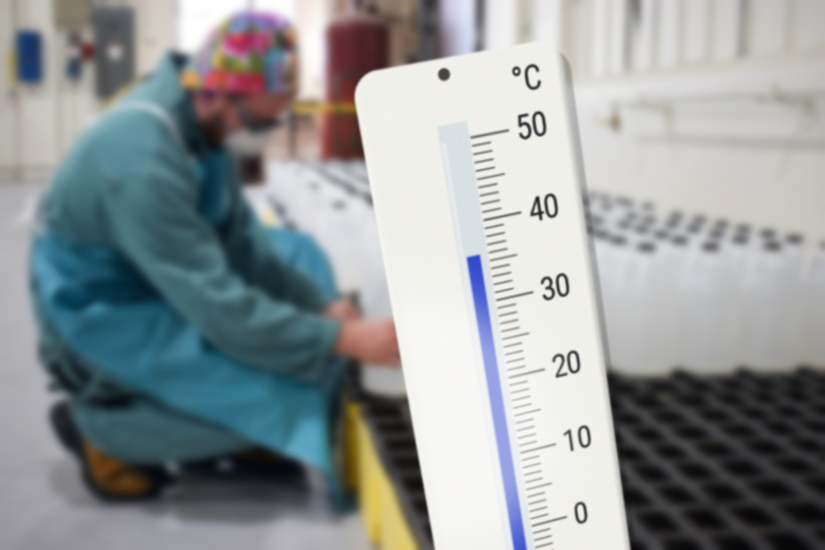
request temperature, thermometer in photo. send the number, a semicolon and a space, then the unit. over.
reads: 36; °C
